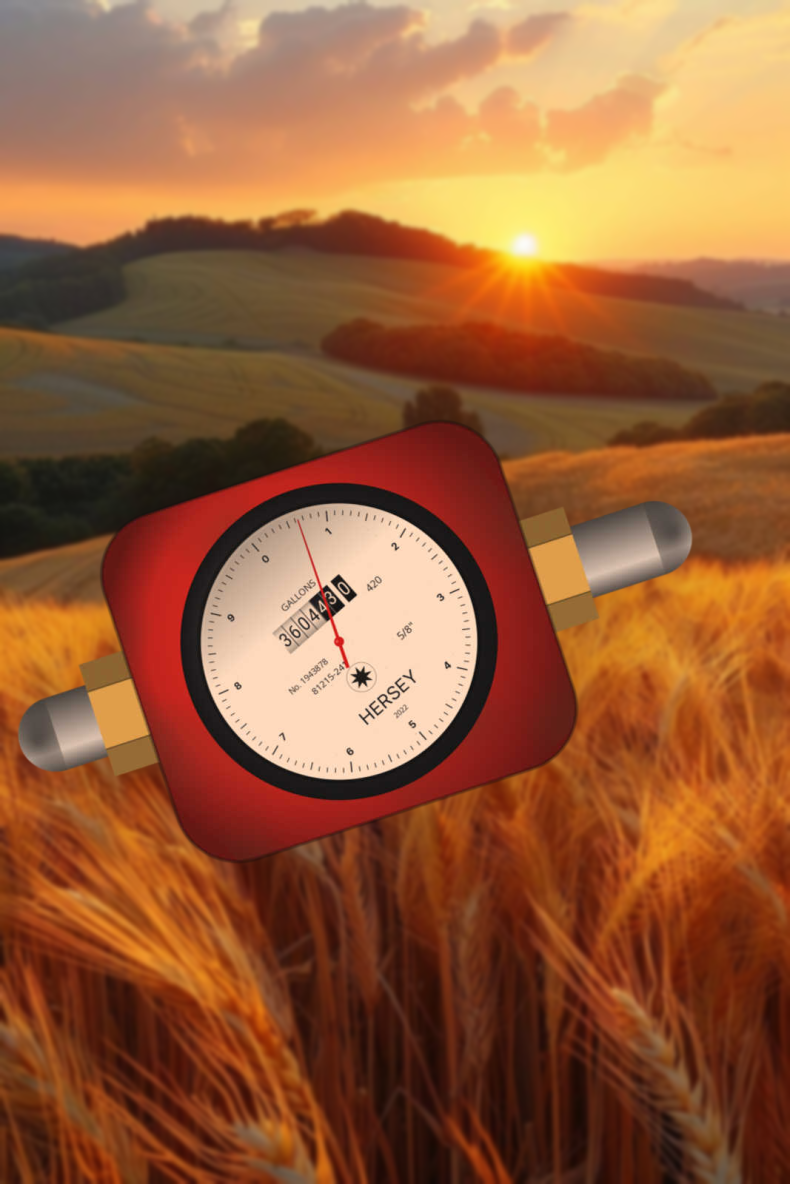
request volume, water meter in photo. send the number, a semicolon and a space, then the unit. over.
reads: 3604430.6; gal
